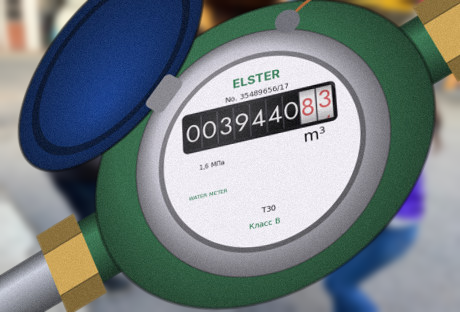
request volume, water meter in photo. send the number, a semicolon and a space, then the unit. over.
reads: 39440.83; m³
